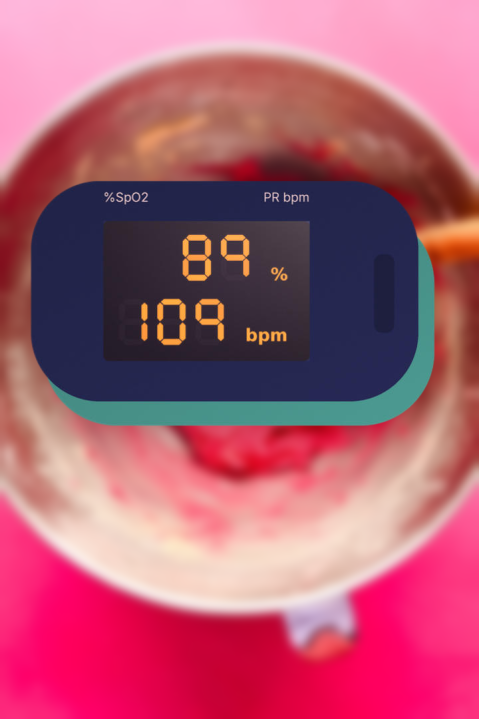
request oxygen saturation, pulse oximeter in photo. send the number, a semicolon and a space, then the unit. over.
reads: 89; %
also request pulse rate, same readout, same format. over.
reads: 109; bpm
